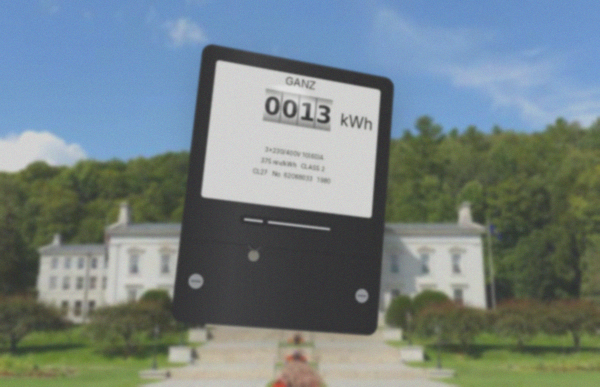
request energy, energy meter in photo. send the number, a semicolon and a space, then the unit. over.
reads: 13; kWh
